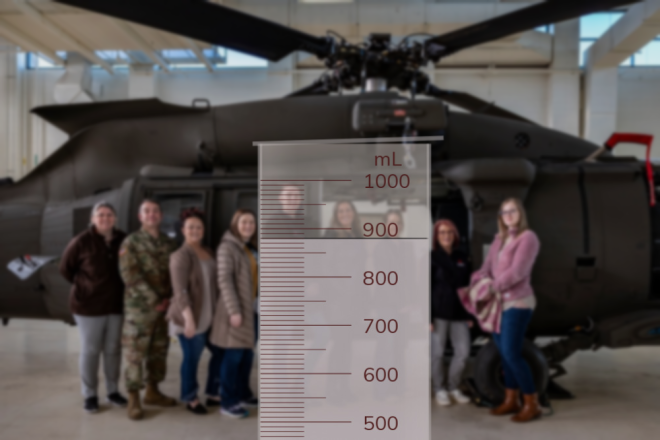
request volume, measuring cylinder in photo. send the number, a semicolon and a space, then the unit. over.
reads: 880; mL
